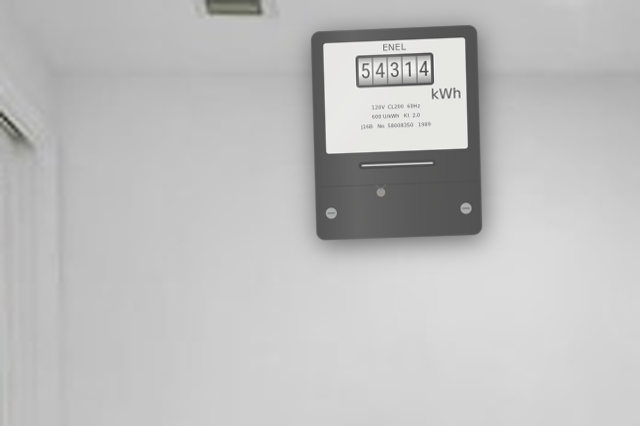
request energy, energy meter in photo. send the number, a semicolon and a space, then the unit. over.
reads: 54314; kWh
